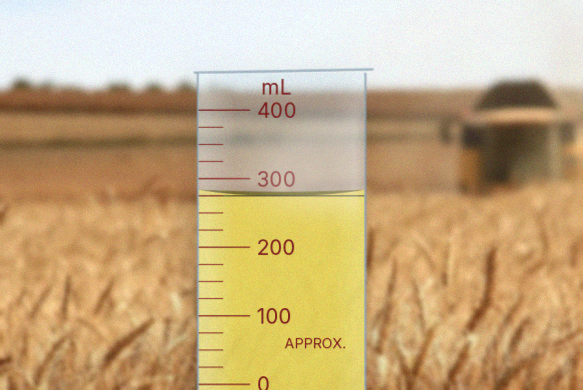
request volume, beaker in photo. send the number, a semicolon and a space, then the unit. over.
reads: 275; mL
